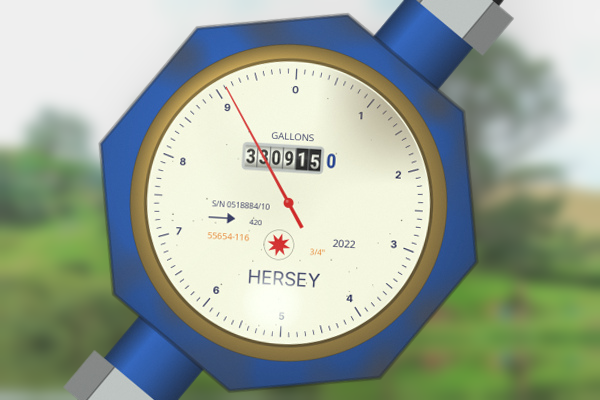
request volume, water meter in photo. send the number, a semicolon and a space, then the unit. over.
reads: 3309149.1; gal
